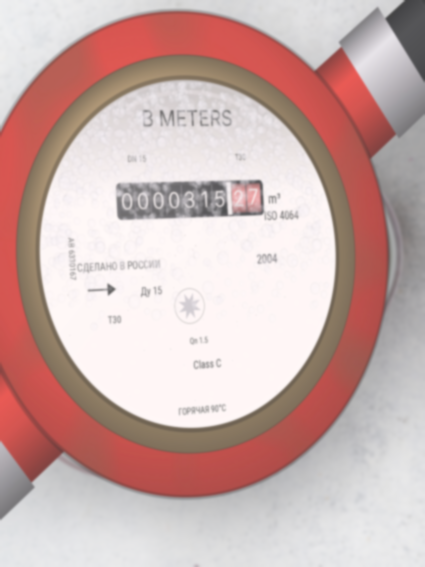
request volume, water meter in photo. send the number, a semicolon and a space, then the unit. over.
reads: 315.27; m³
